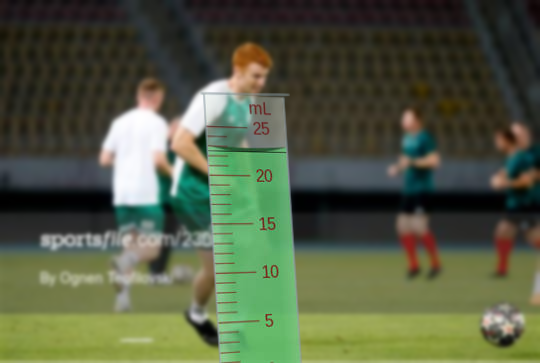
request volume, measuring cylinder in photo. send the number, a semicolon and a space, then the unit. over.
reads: 22.5; mL
